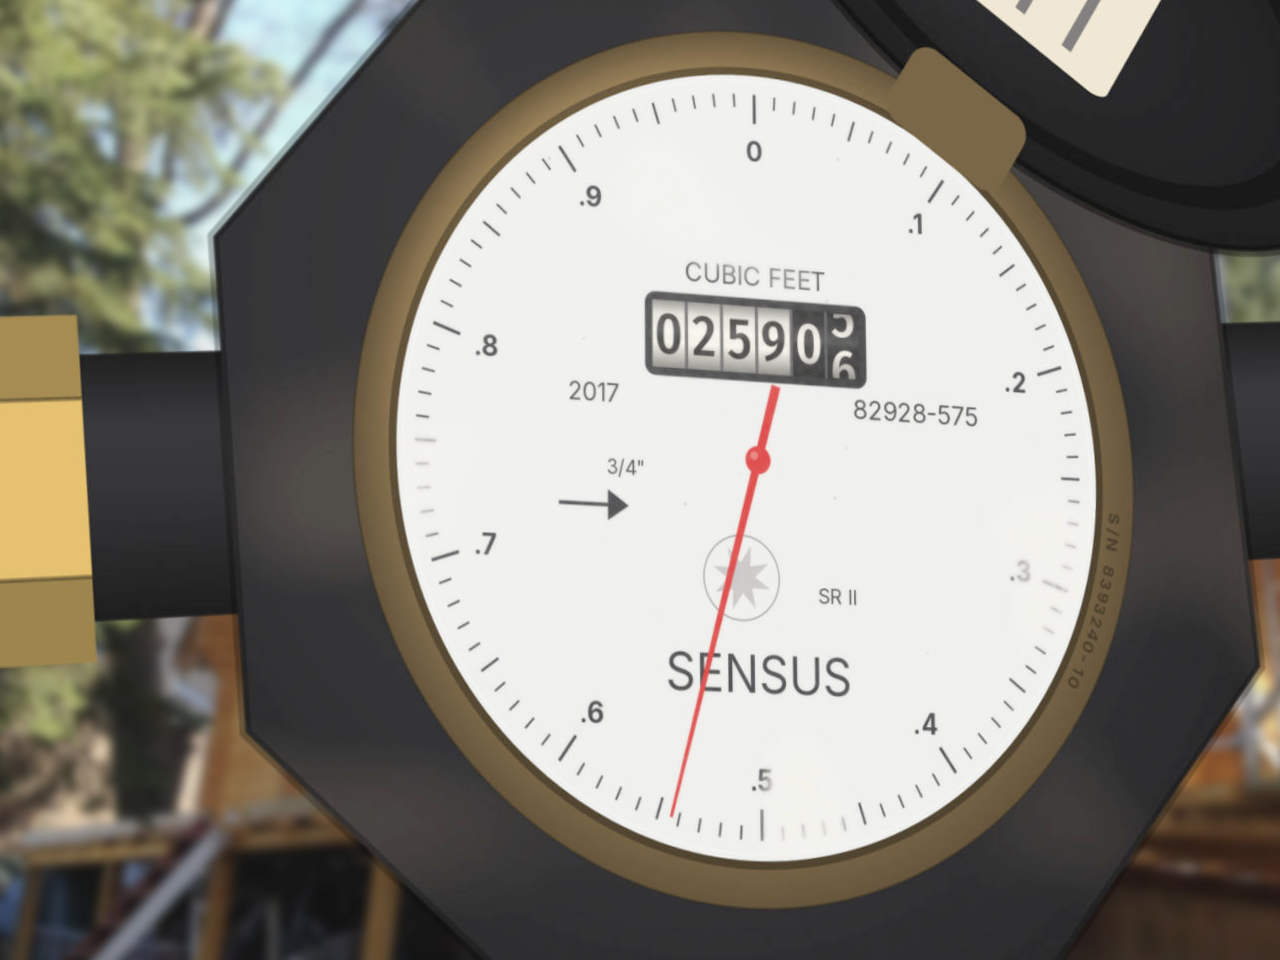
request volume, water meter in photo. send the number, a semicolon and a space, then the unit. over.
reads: 25905.54; ft³
